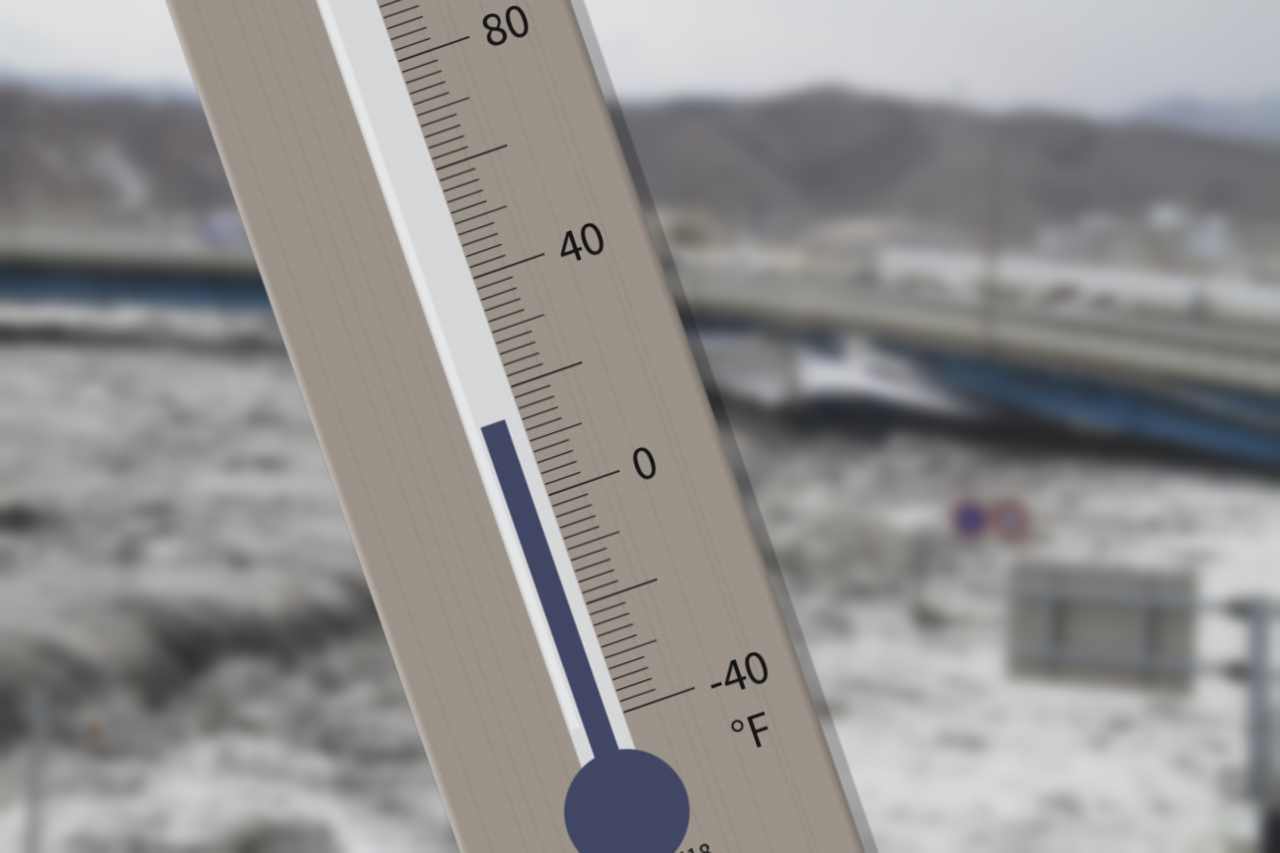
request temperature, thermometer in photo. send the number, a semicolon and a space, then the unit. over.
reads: 15; °F
